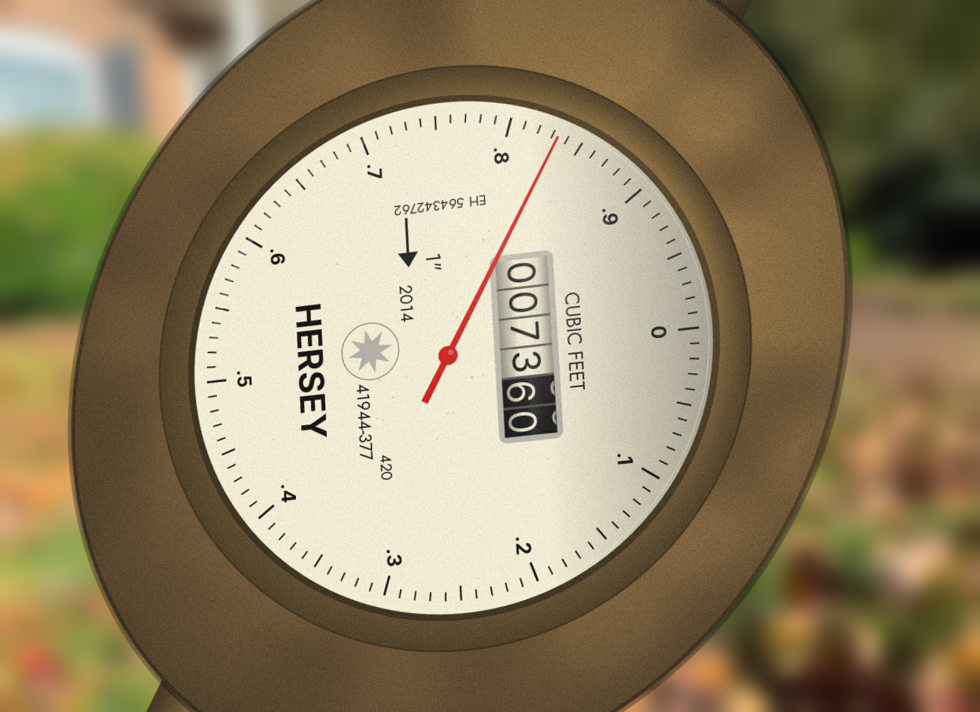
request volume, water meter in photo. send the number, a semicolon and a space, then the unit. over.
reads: 7359.83; ft³
